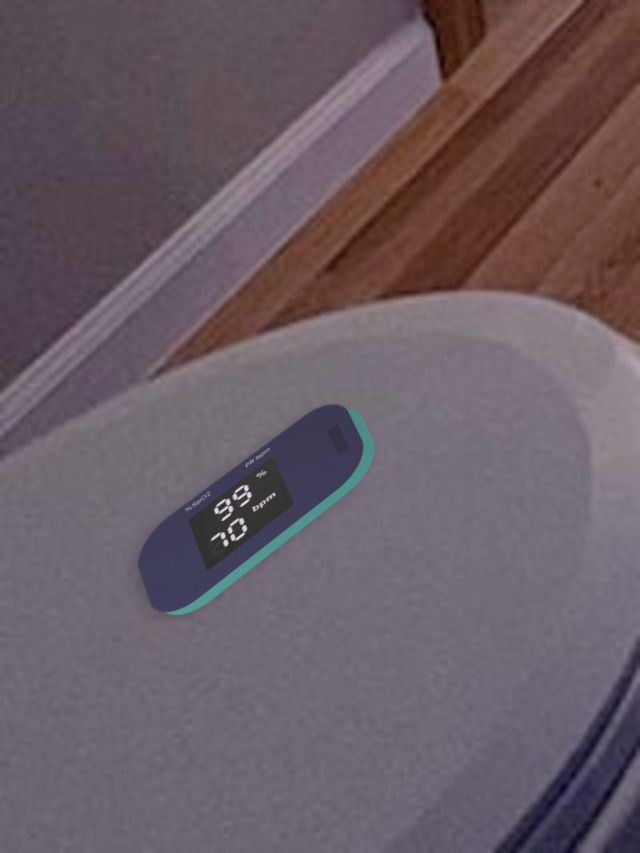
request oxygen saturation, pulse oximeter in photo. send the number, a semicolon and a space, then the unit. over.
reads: 99; %
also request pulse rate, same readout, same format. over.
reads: 70; bpm
